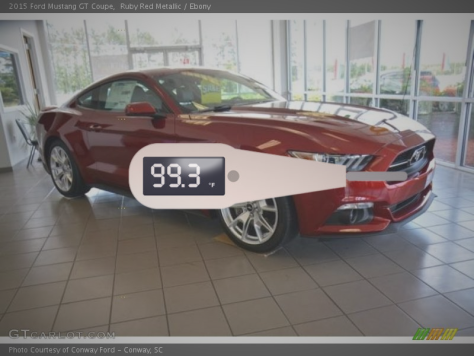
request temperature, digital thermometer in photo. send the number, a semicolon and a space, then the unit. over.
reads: 99.3; °F
